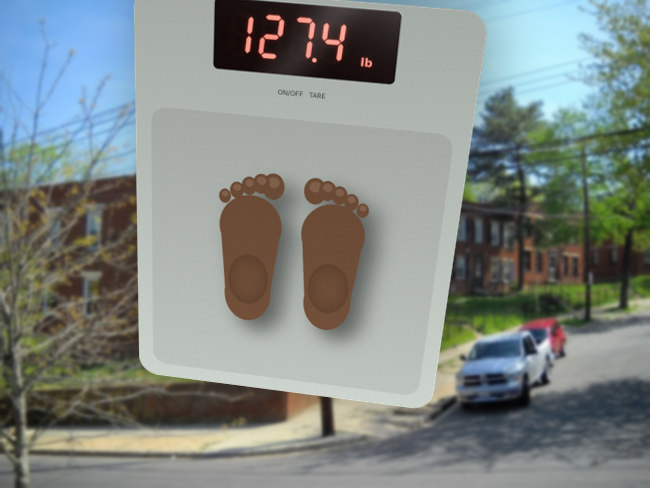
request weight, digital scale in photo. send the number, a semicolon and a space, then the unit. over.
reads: 127.4; lb
